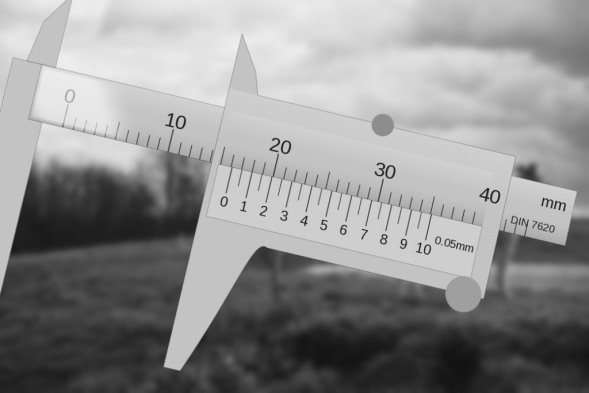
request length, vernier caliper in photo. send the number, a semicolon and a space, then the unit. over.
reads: 16.1; mm
